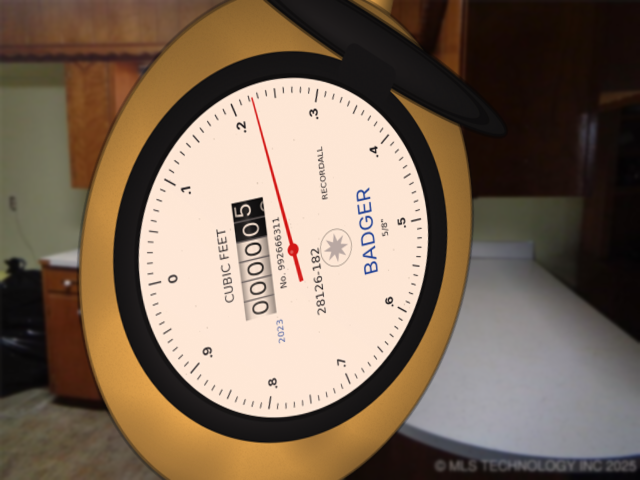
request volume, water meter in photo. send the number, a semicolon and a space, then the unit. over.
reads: 5.22; ft³
